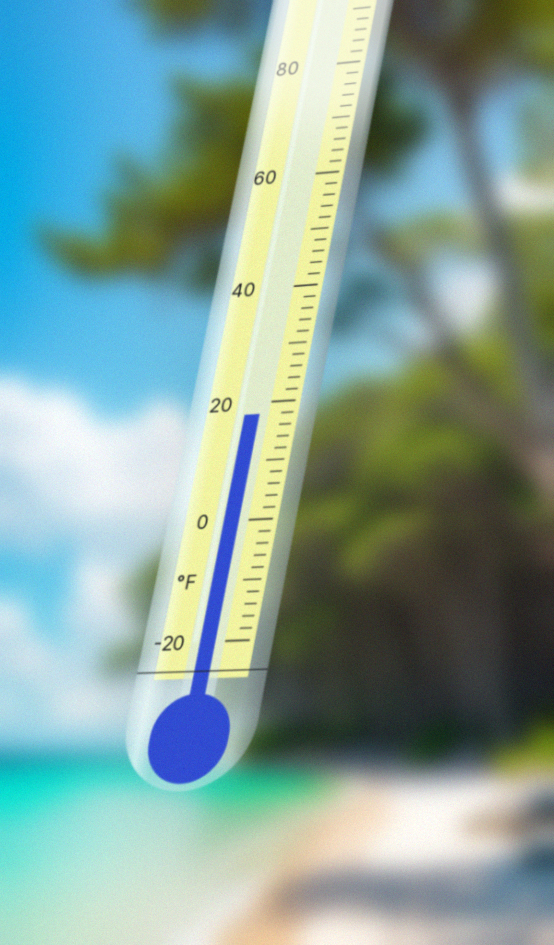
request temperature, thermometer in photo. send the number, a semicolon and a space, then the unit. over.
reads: 18; °F
